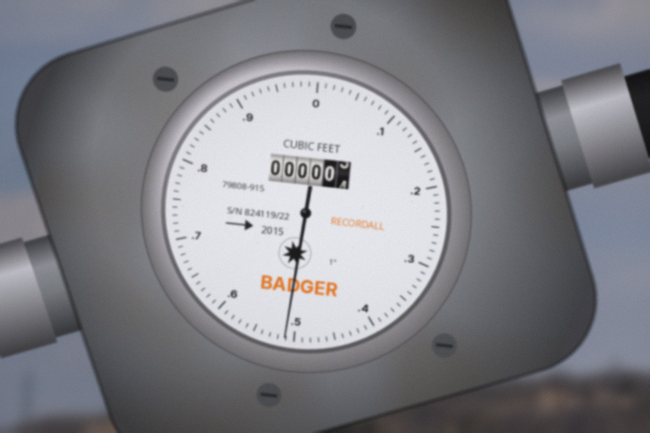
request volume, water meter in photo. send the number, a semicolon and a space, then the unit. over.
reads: 3.51; ft³
